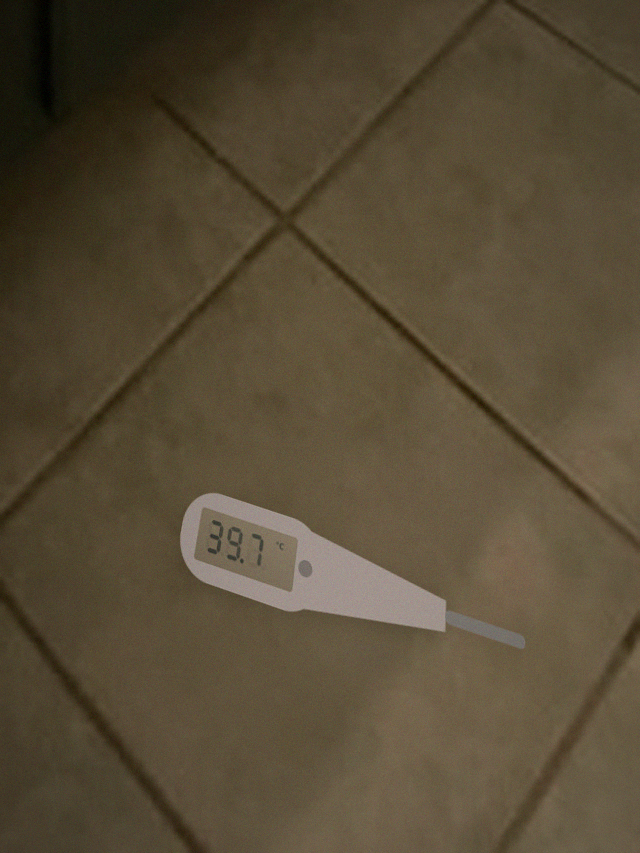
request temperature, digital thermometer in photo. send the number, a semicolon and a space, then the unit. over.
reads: 39.7; °C
